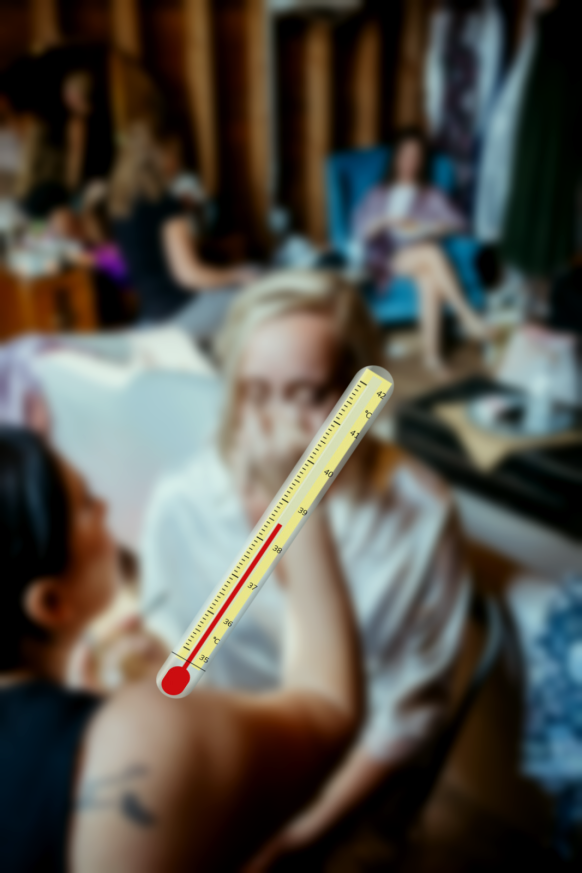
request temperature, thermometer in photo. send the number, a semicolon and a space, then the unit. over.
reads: 38.5; °C
